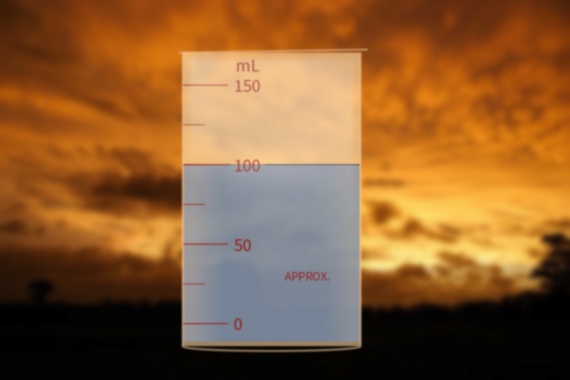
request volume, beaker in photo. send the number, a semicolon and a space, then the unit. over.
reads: 100; mL
